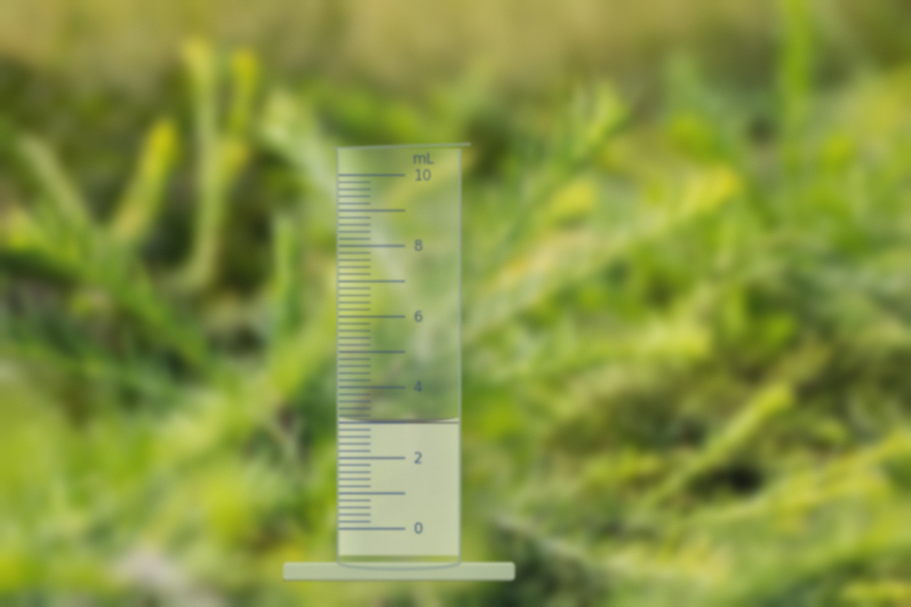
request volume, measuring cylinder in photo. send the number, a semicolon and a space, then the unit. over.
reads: 3; mL
